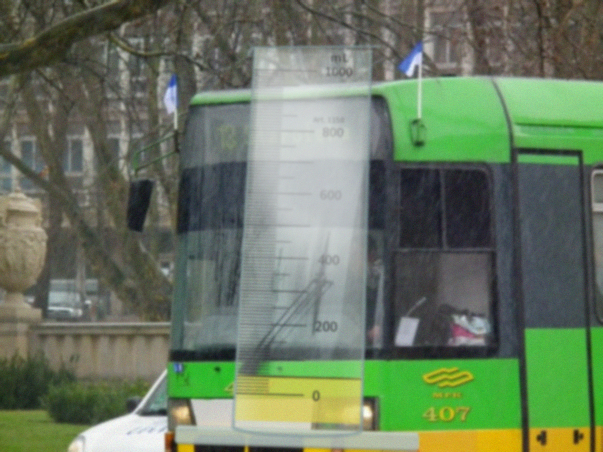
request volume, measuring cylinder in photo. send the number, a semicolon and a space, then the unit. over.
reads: 50; mL
